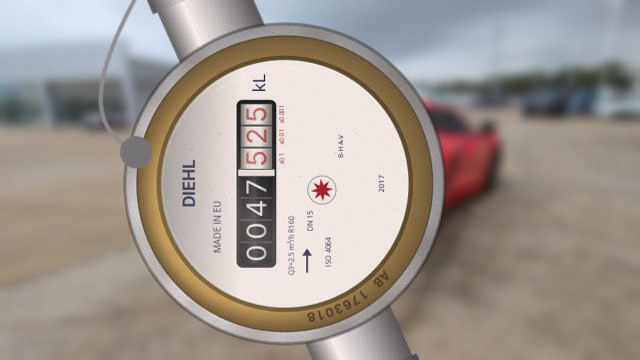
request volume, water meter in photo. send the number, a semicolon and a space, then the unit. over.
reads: 47.525; kL
